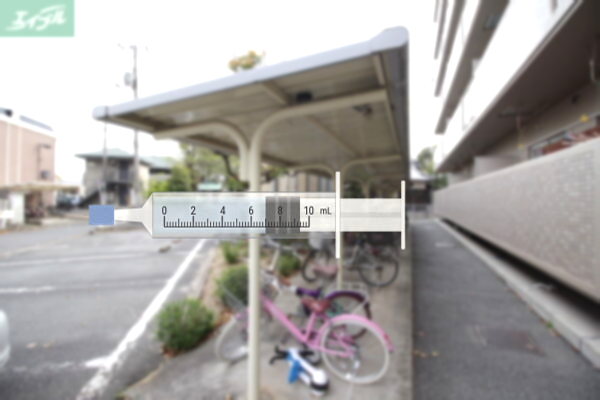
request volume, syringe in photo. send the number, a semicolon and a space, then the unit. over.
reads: 7; mL
